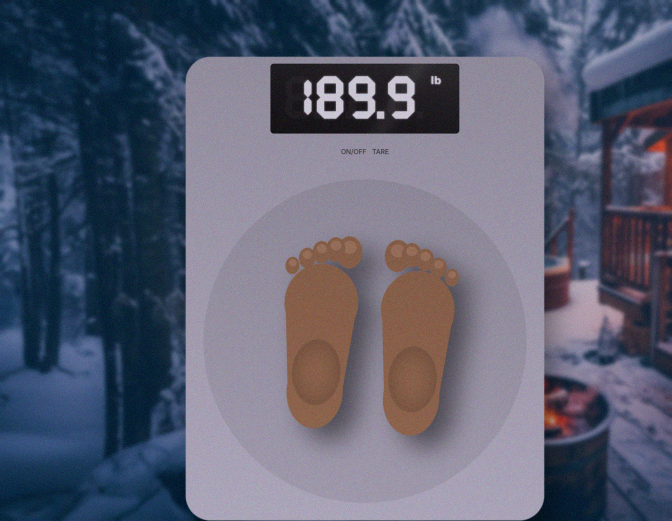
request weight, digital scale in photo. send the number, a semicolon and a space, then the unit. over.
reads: 189.9; lb
